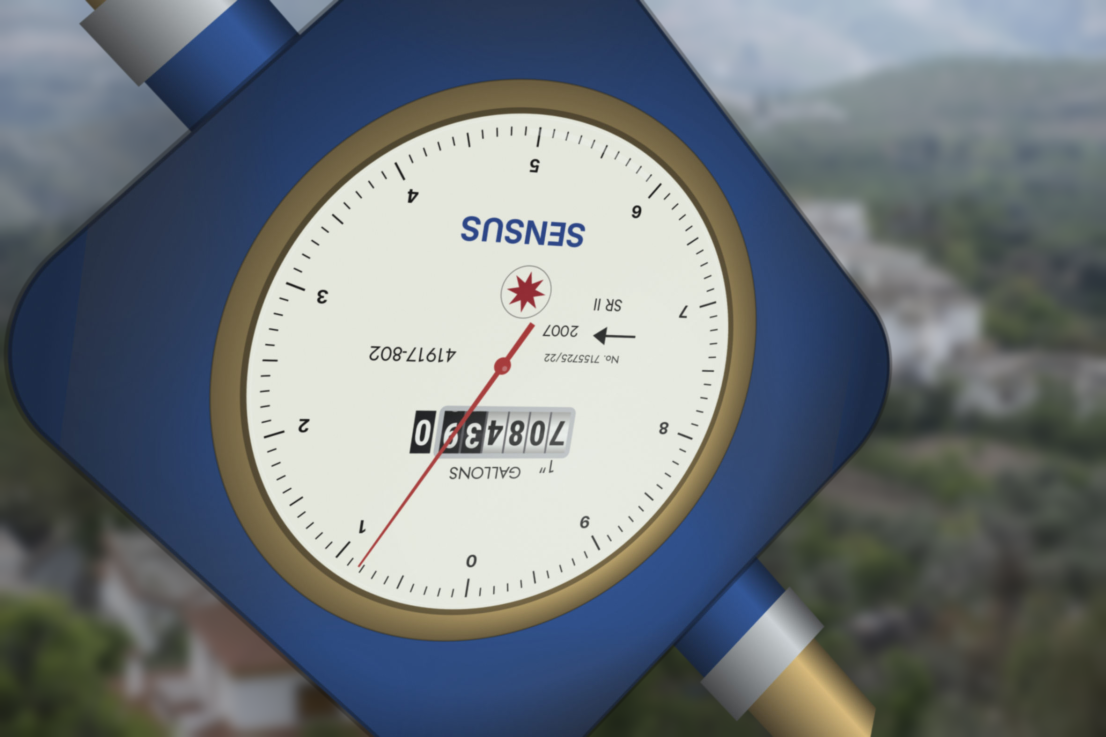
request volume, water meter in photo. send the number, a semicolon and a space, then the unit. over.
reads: 7084390.8; gal
